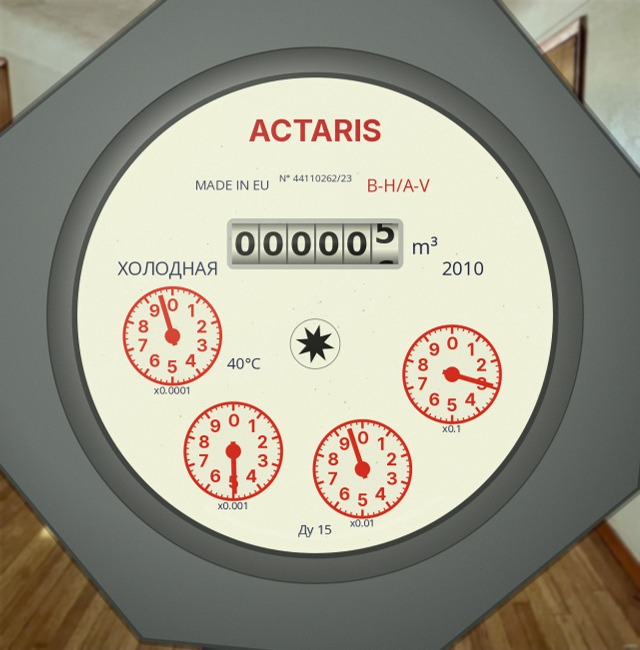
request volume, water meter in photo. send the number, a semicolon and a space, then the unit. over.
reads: 5.2949; m³
